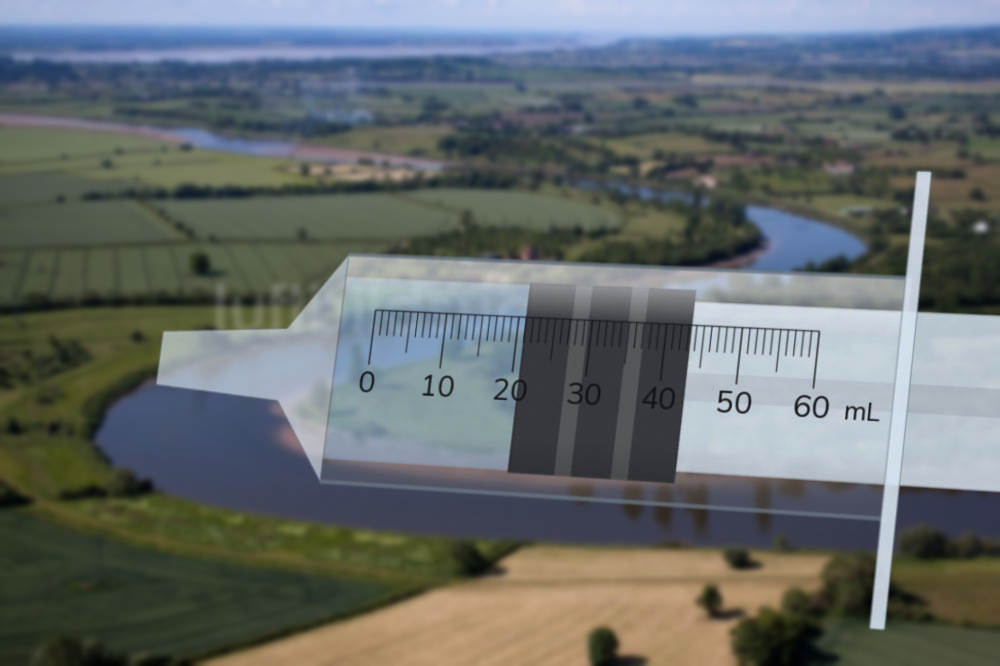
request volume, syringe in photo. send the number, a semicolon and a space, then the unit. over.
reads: 21; mL
